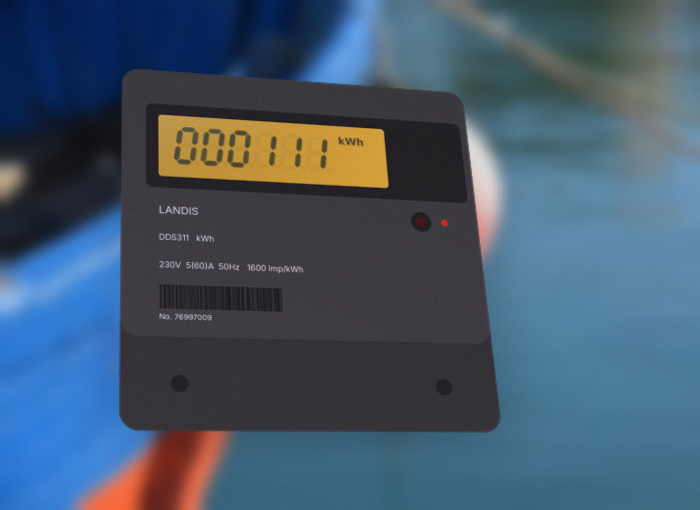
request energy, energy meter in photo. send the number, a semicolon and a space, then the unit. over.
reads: 111; kWh
